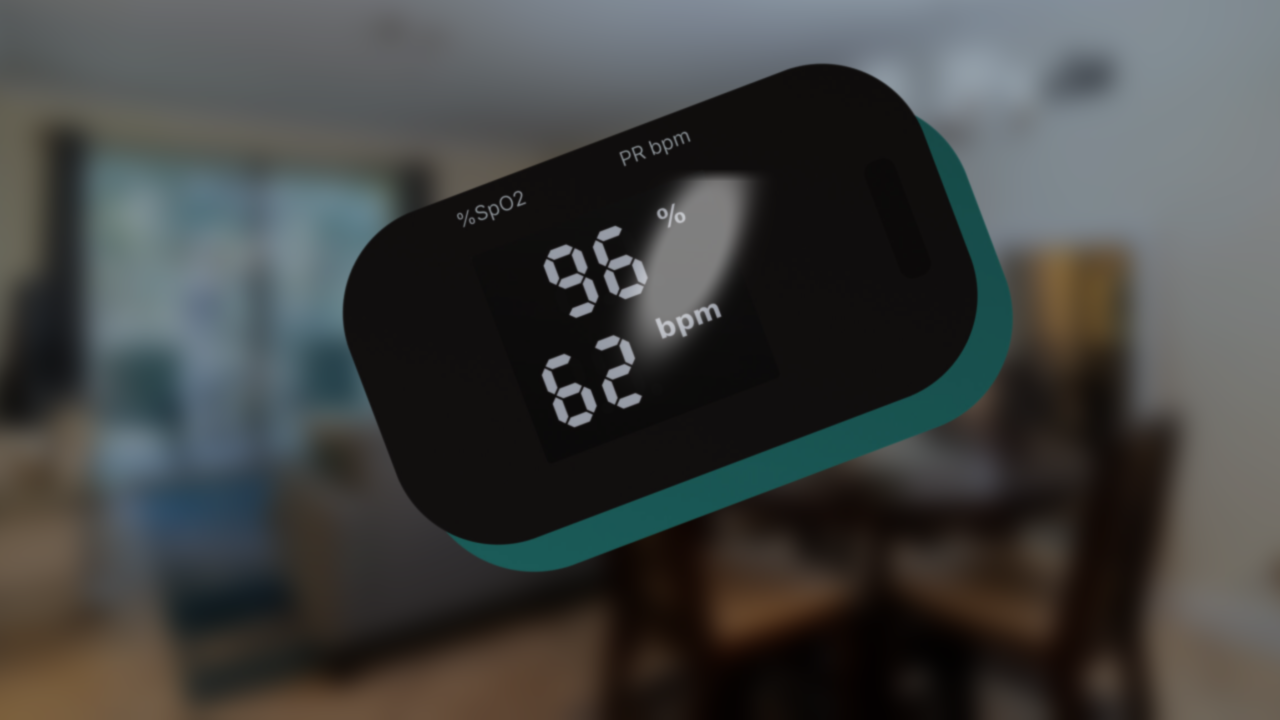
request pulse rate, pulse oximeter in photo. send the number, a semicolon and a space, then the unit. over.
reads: 62; bpm
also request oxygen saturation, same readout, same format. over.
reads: 96; %
